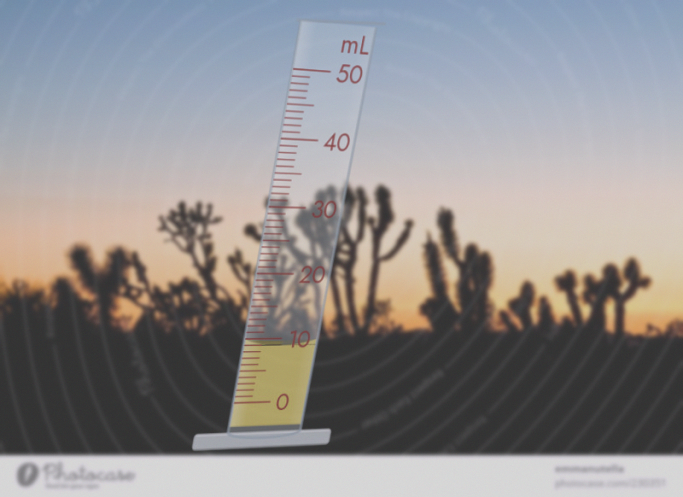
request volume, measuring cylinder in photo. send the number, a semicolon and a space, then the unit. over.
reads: 9; mL
